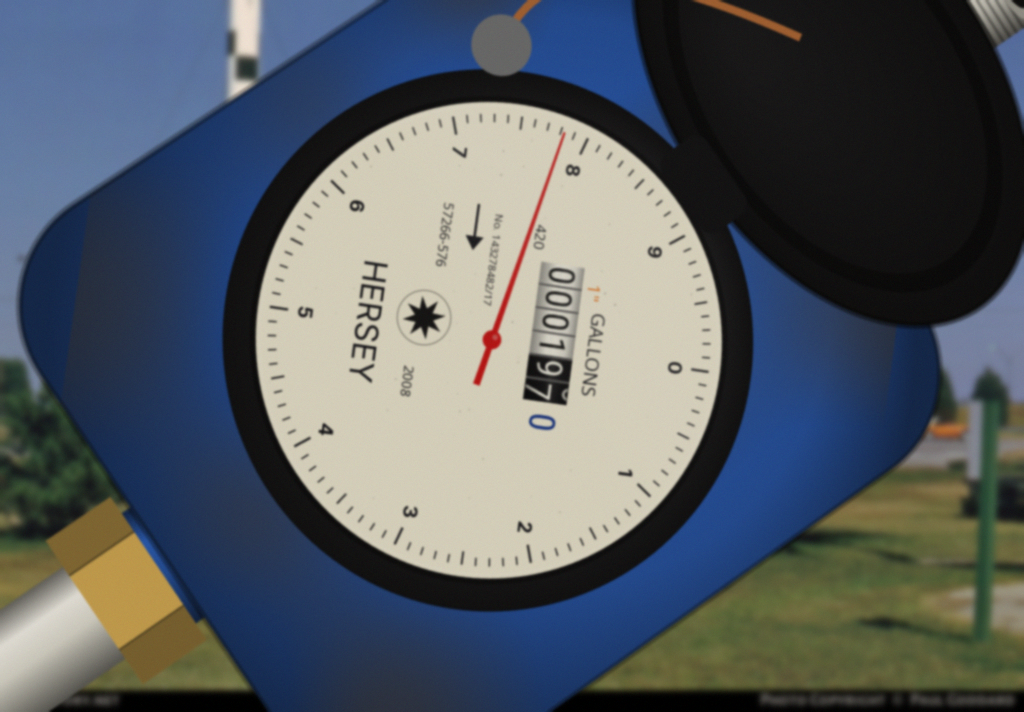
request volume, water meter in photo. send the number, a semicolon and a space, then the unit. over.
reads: 1967.8; gal
